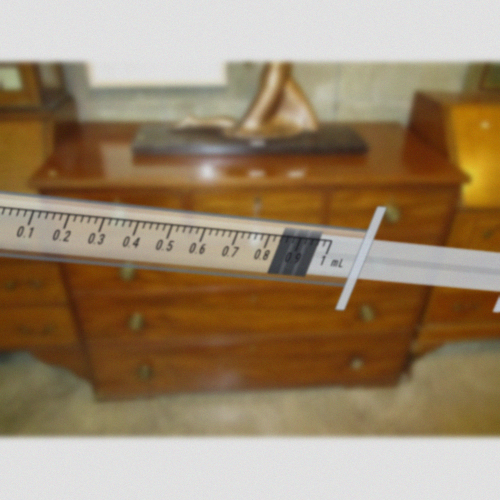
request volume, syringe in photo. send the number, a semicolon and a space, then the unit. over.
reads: 0.84; mL
